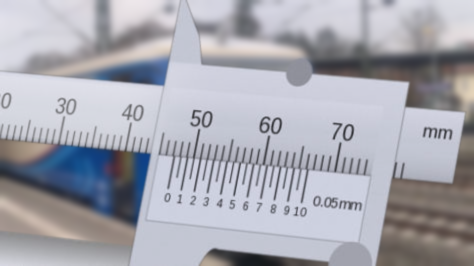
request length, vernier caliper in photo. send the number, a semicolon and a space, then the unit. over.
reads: 47.2; mm
